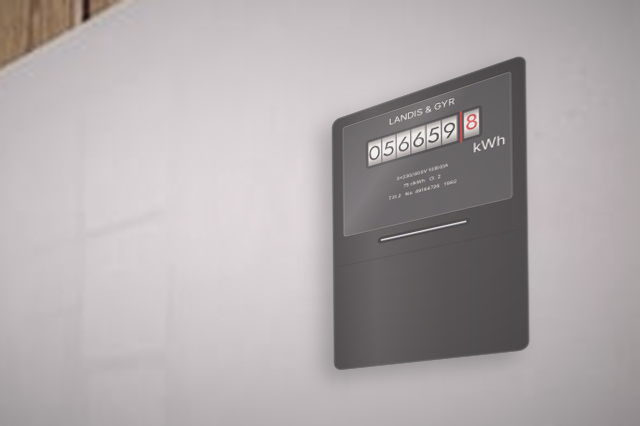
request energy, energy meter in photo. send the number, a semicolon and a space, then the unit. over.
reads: 56659.8; kWh
